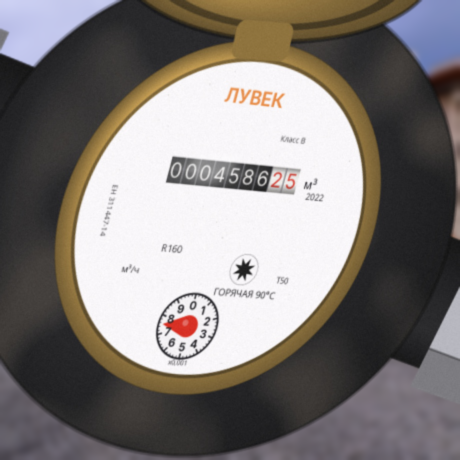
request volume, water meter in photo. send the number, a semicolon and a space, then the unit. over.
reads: 4586.257; m³
